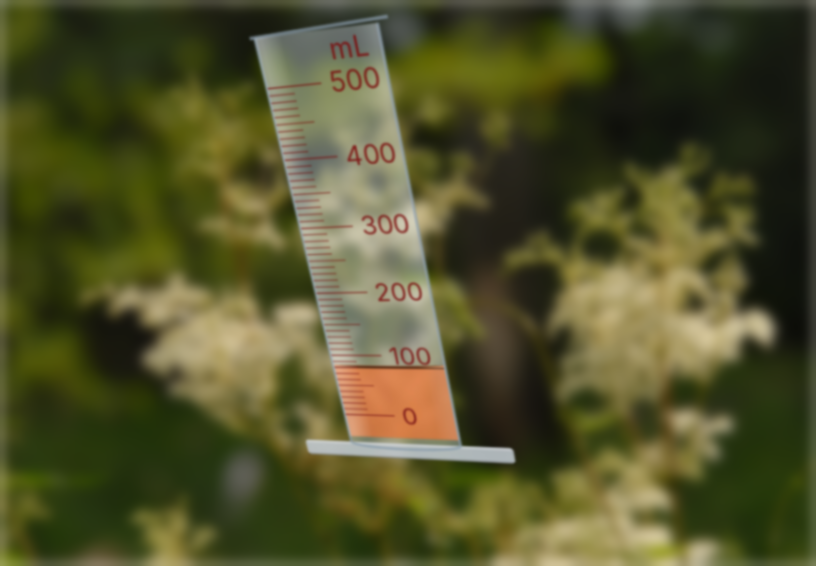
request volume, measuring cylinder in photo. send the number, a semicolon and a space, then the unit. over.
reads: 80; mL
